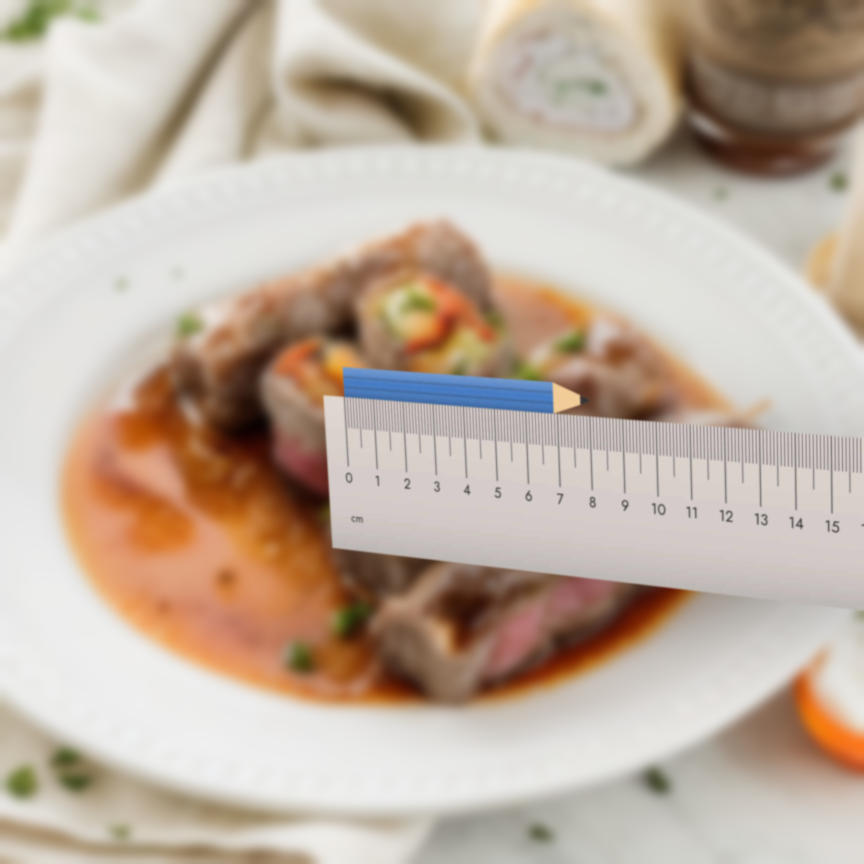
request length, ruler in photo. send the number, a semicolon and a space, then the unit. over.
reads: 8; cm
